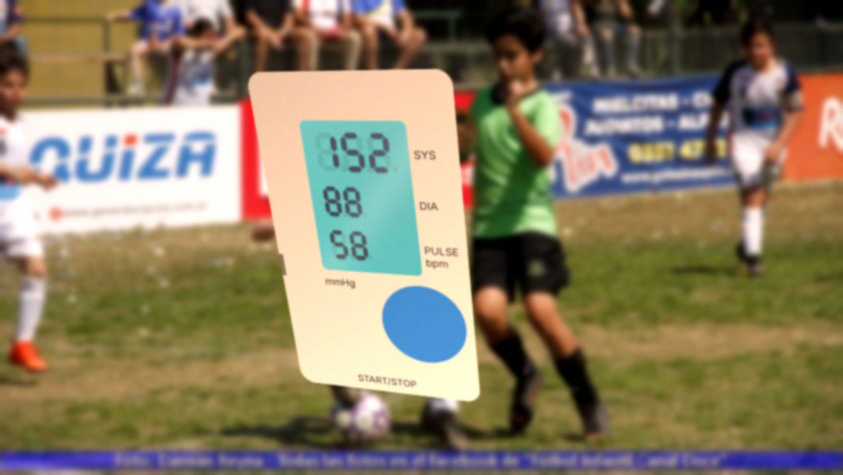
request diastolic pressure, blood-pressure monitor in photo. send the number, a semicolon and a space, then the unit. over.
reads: 88; mmHg
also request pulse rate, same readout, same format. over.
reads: 58; bpm
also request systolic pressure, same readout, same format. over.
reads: 152; mmHg
